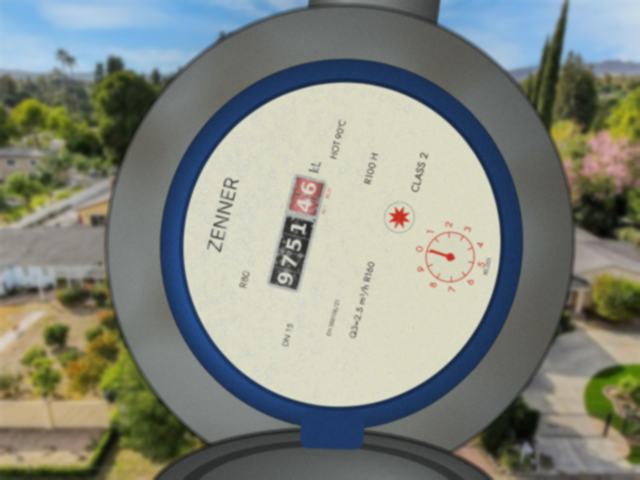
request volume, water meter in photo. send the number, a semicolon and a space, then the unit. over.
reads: 9751.460; kL
